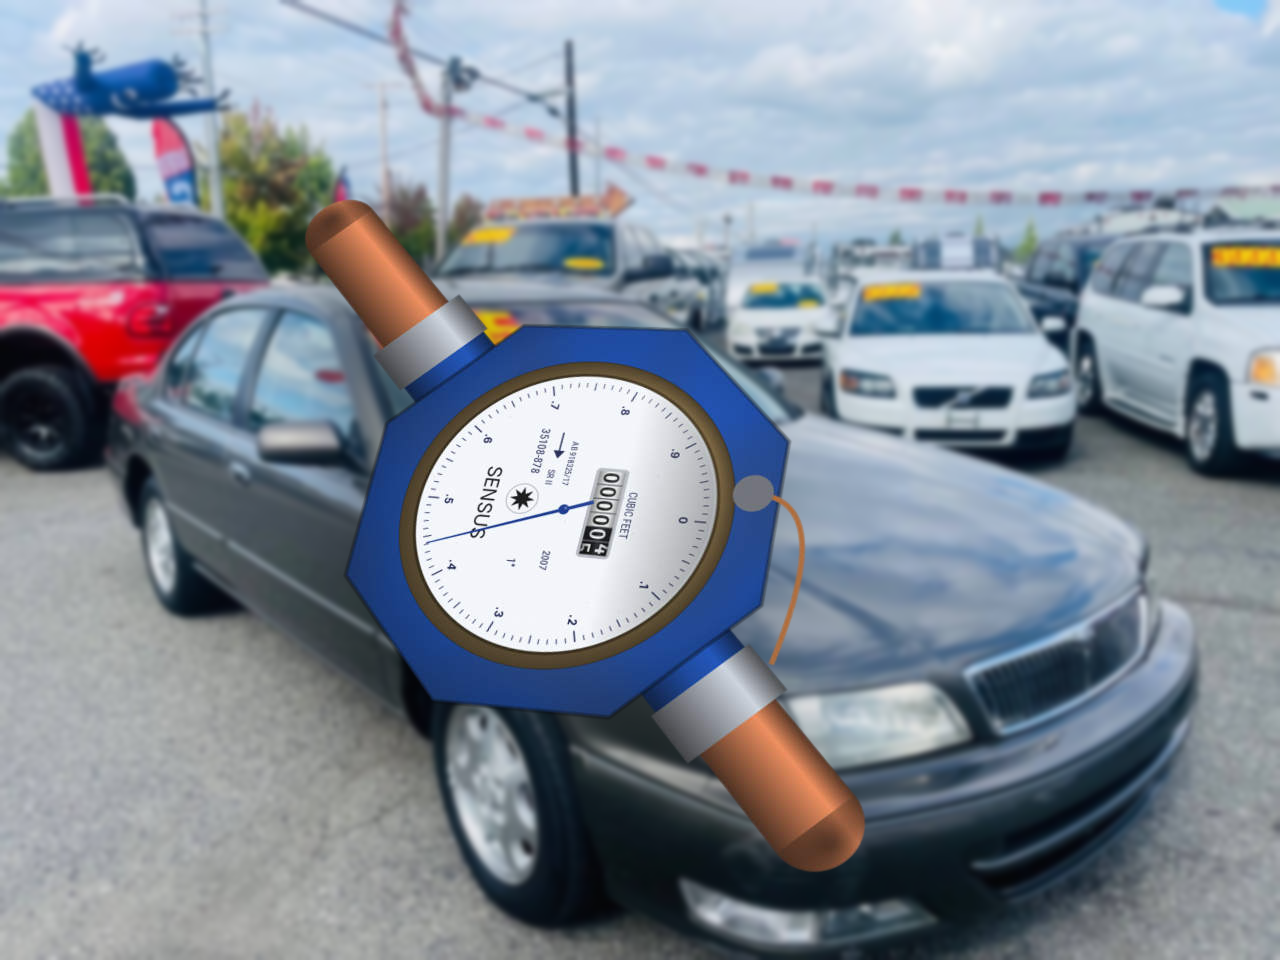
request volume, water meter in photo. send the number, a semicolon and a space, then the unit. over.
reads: 4.44; ft³
